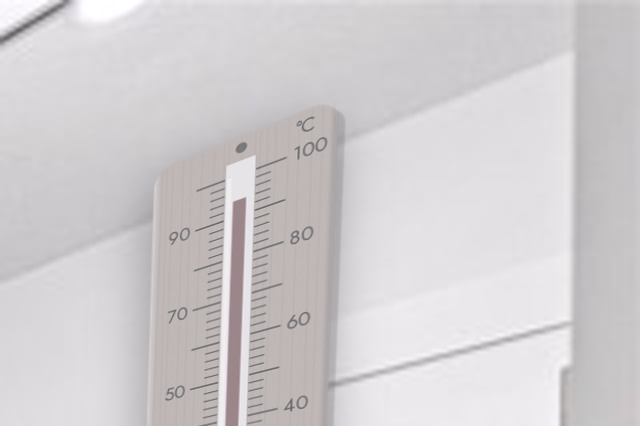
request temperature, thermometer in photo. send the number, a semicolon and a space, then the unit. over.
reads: 94; °C
